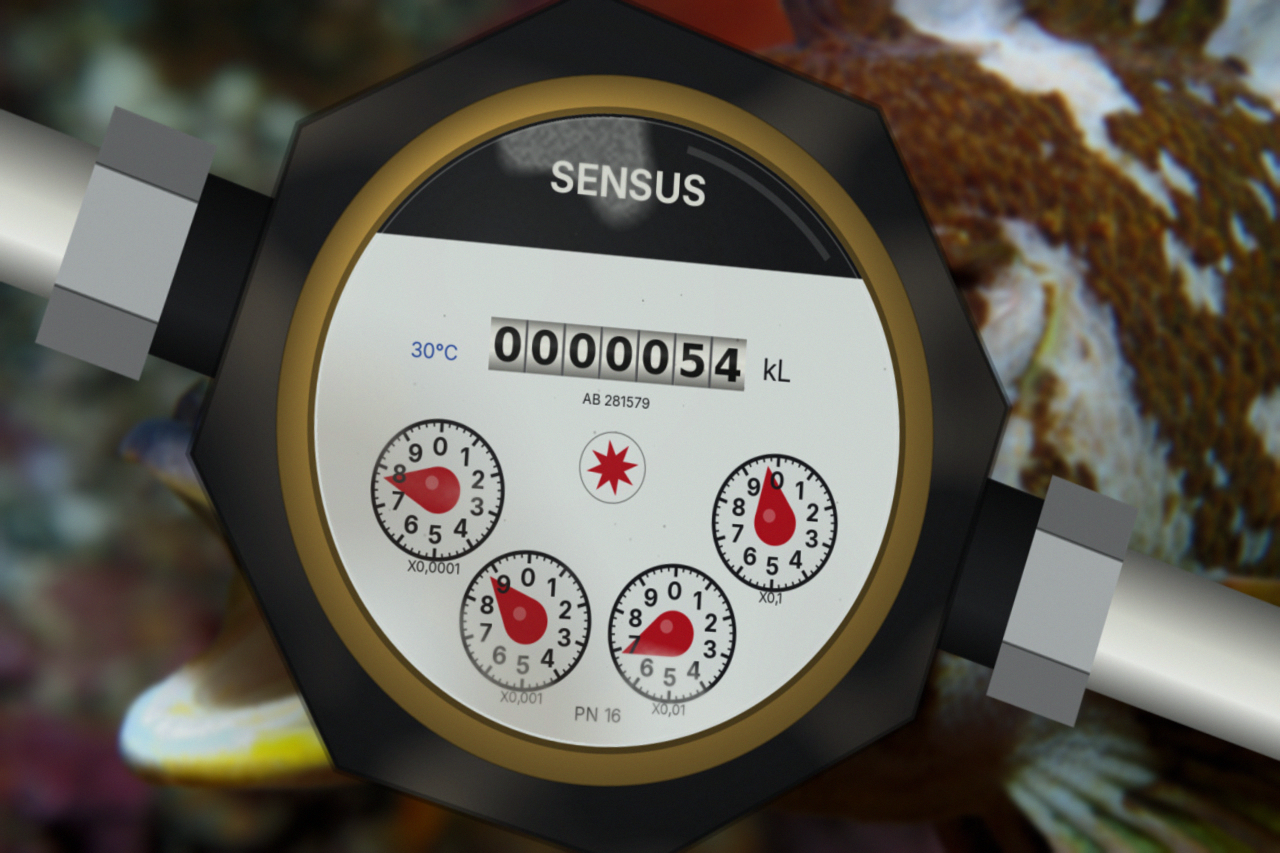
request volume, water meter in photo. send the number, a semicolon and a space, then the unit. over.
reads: 53.9687; kL
